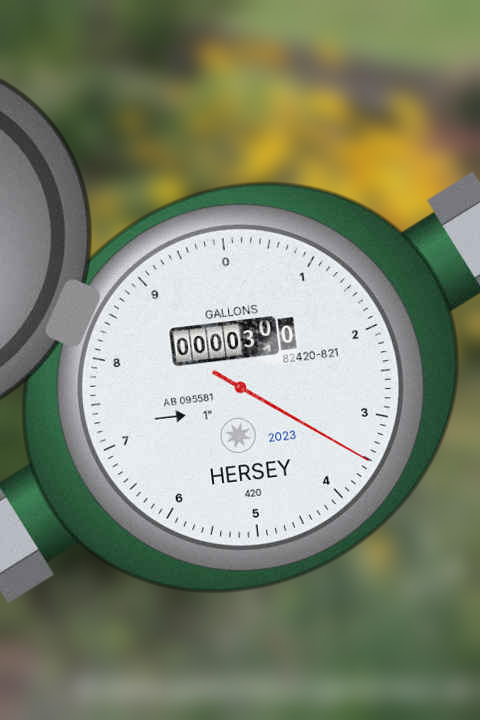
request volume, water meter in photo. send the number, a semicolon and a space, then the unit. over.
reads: 303.5; gal
